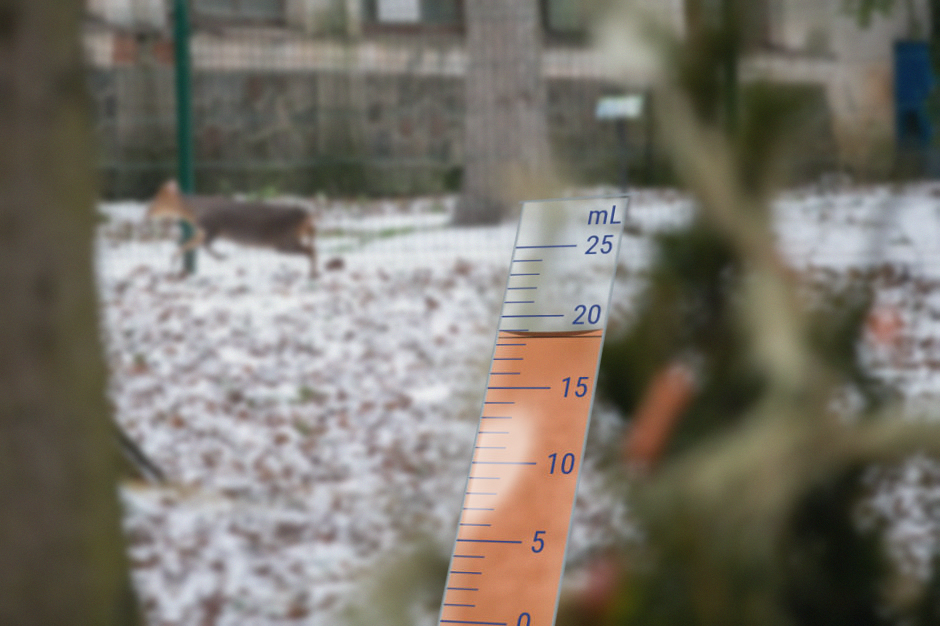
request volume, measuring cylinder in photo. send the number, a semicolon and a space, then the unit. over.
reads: 18.5; mL
